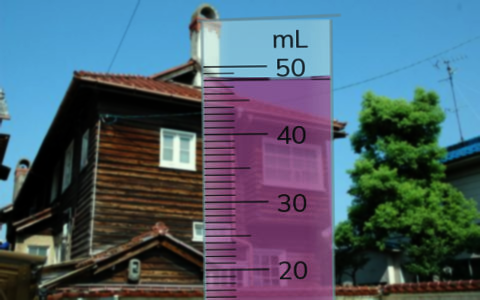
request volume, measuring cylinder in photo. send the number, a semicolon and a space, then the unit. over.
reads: 48; mL
